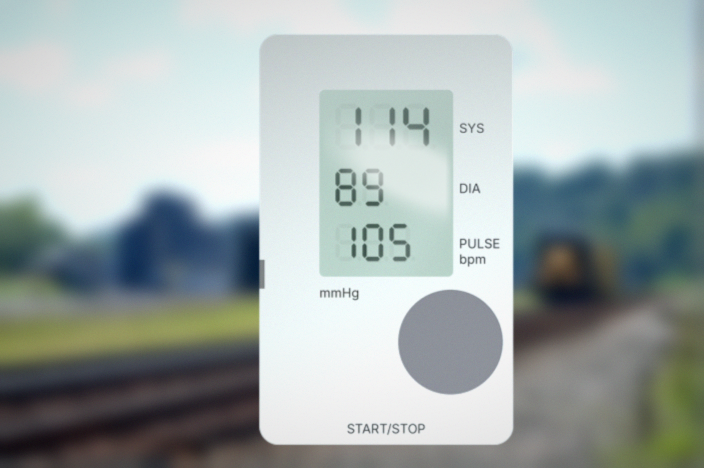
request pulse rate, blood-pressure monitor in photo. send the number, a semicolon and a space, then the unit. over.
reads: 105; bpm
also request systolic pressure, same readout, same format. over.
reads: 114; mmHg
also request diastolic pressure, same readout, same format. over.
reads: 89; mmHg
